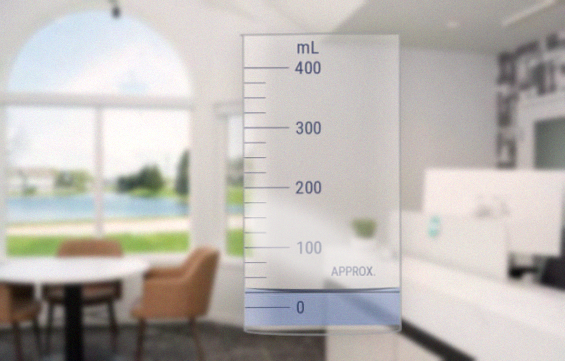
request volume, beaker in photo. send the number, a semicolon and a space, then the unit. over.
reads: 25; mL
